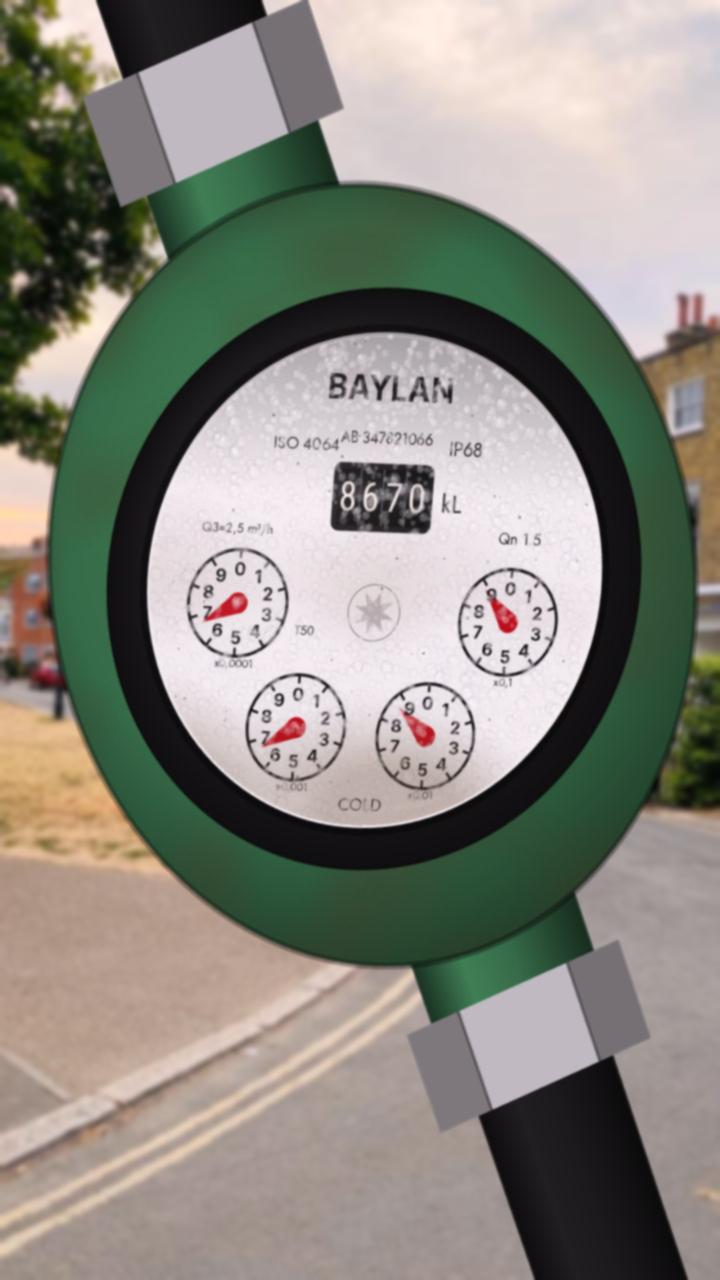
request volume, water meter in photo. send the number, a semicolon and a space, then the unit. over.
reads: 8670.8866; kL
